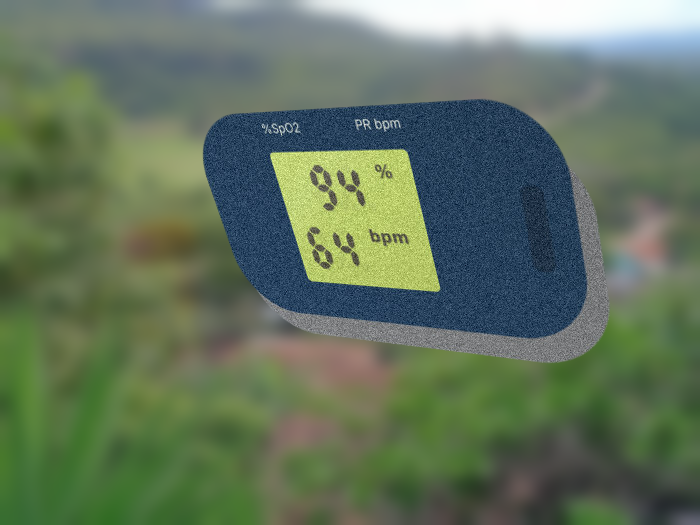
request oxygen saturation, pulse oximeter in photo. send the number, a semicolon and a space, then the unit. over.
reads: 94; %
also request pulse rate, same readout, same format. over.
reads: 64; bpm
